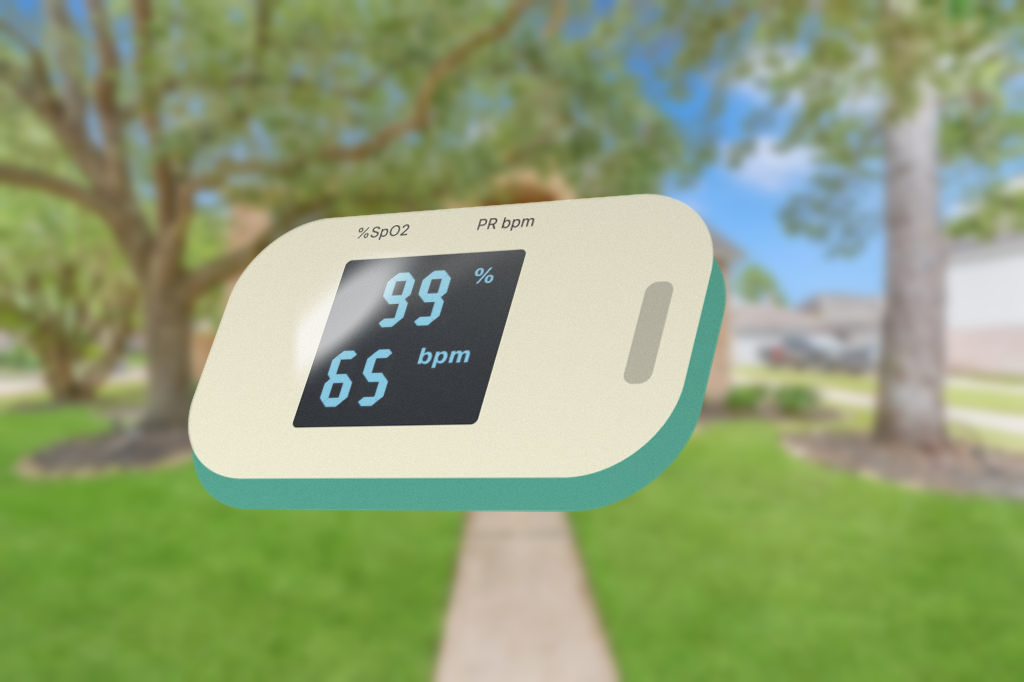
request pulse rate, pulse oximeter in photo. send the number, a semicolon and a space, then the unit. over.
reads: 65; bpm
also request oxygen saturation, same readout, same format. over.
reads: 99; %
